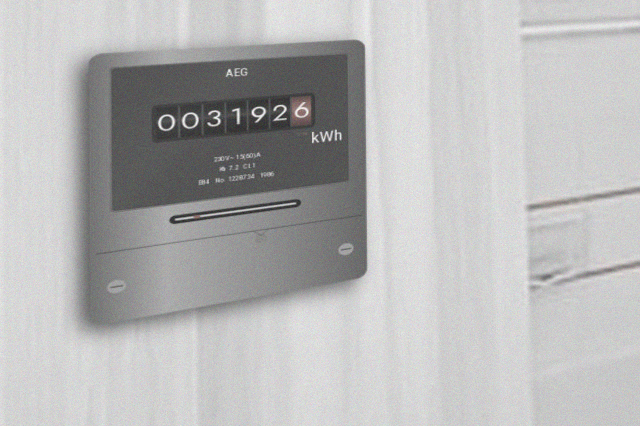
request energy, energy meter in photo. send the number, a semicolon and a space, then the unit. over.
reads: 3192.6; kWh
